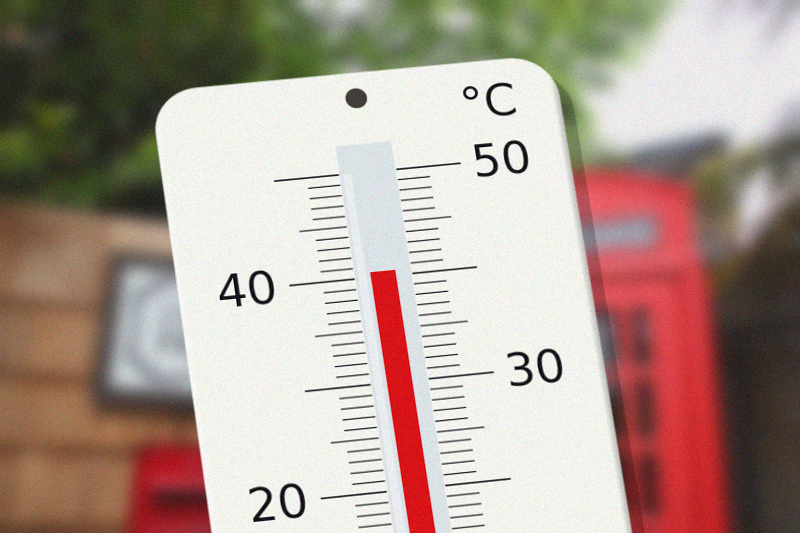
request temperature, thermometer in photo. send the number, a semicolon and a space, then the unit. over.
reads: 40.5; °C
